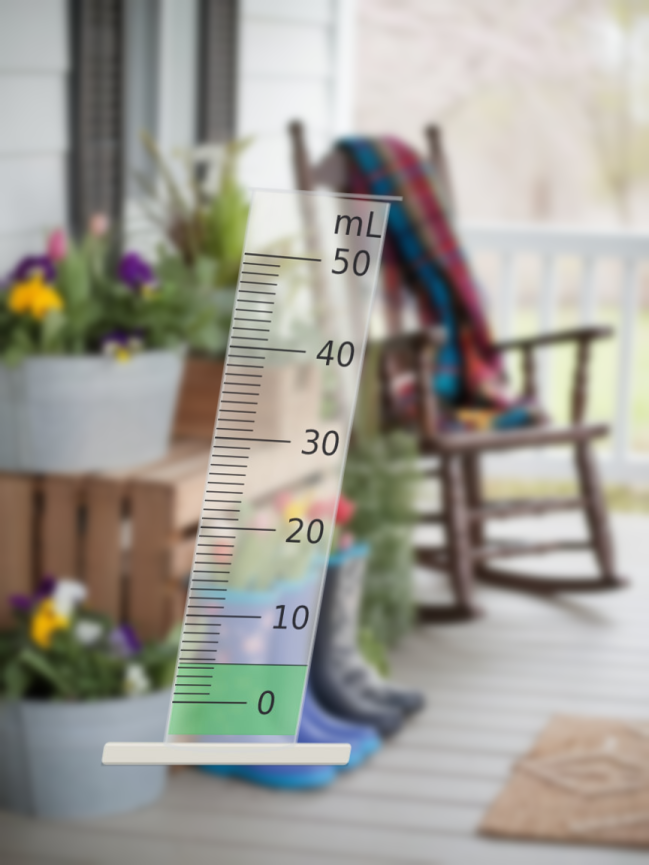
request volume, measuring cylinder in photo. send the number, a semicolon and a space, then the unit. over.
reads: 4.5; mL
